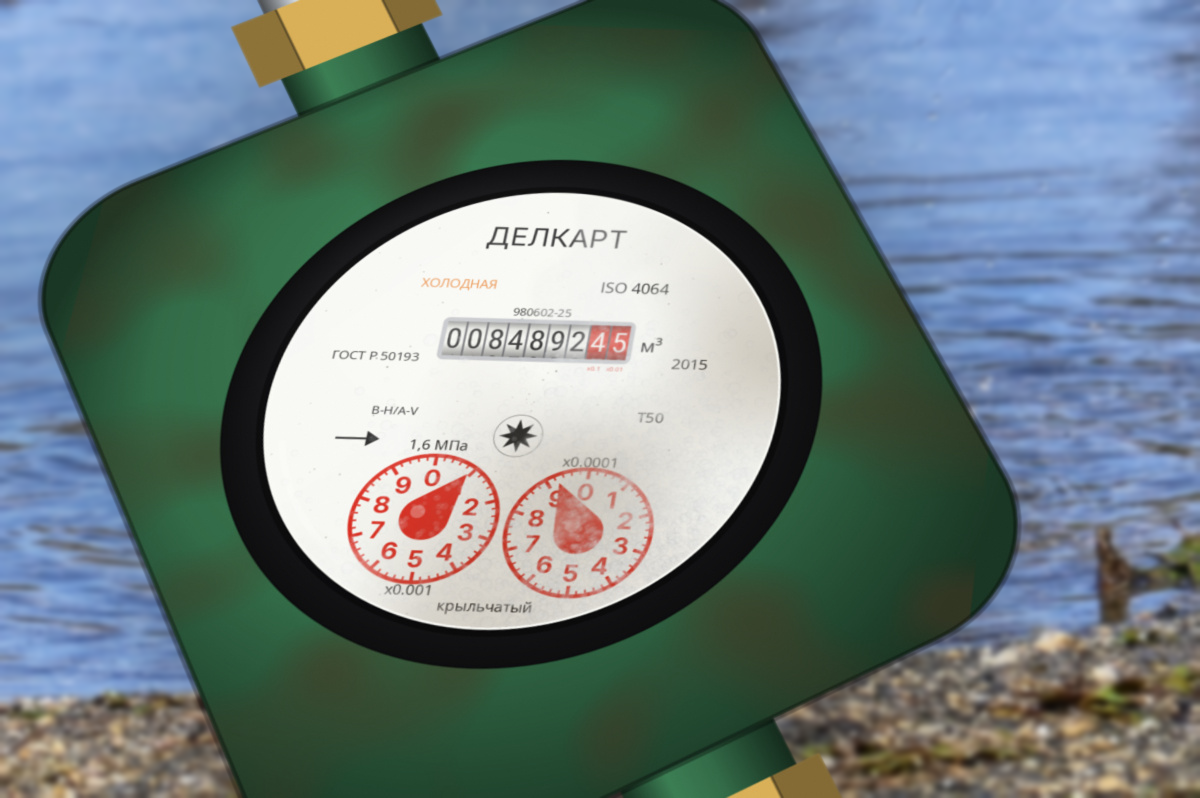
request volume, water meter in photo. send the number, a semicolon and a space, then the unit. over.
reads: 84892.4509; m³
